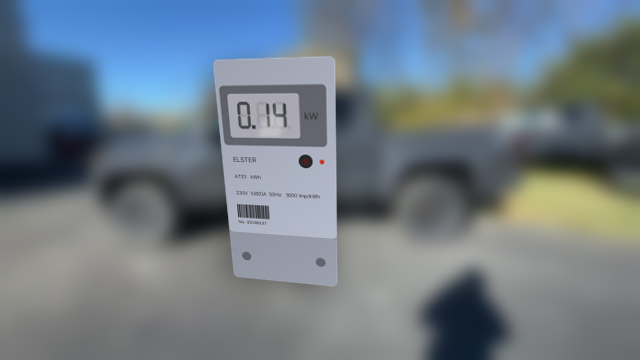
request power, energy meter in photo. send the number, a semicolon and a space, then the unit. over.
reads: 0.14; kW
